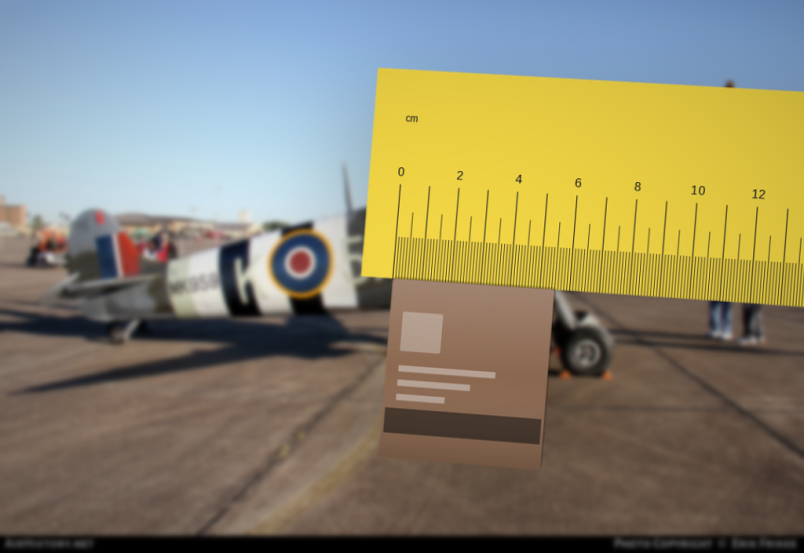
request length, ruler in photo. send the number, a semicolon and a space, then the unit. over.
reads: 5.5; cm
